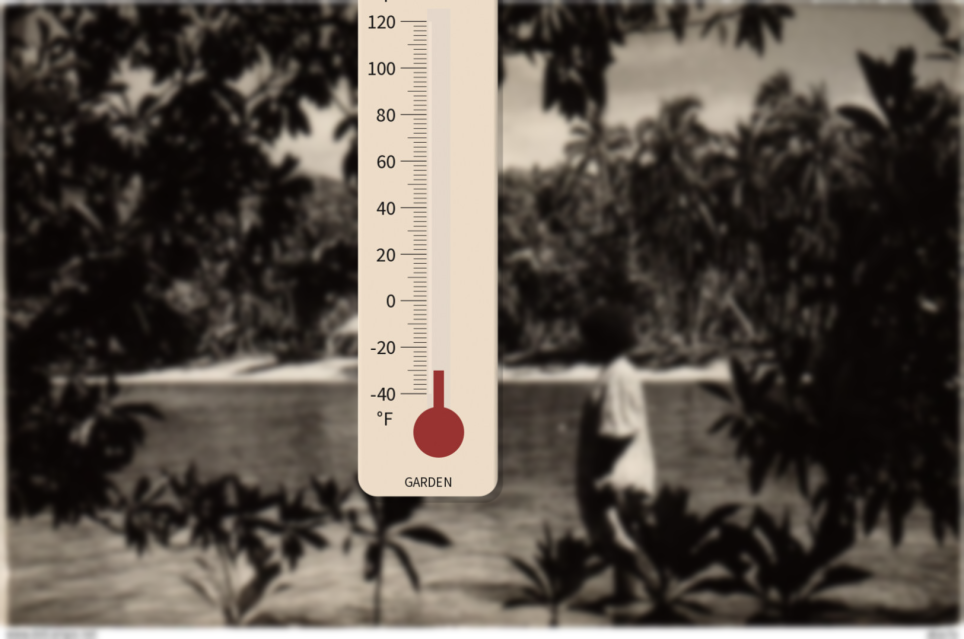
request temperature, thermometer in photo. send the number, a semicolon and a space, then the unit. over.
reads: -30; °F
